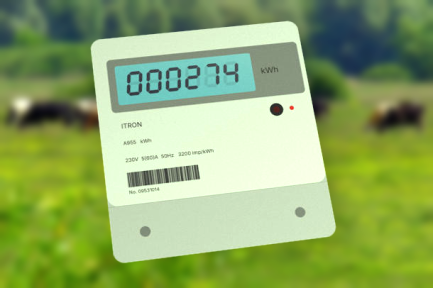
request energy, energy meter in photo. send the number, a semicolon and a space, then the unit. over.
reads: 274; kWh
